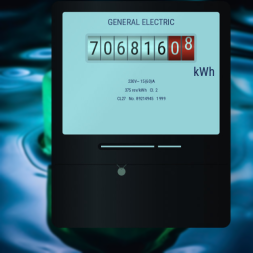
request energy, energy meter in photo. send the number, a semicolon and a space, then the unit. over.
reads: 706816.08; kWh
